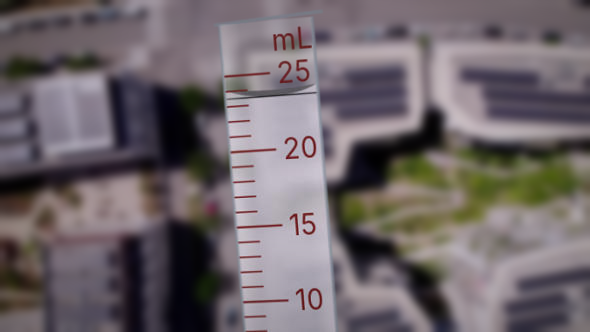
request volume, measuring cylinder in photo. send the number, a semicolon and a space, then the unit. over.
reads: 23.5; mL
